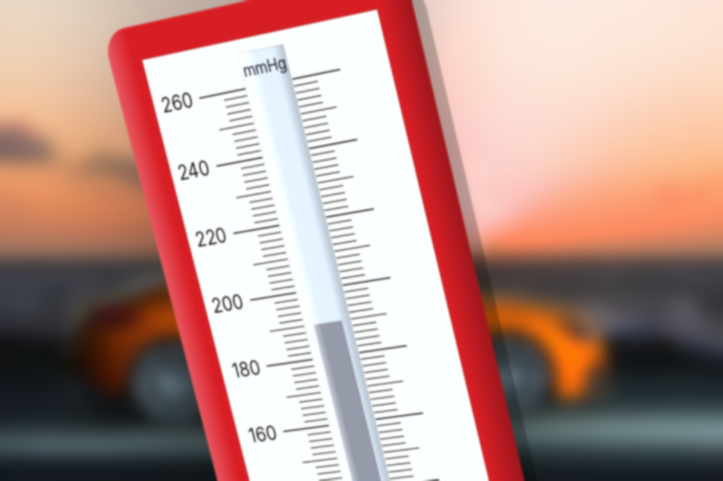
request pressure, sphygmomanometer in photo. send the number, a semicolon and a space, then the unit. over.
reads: 190; mmHg
